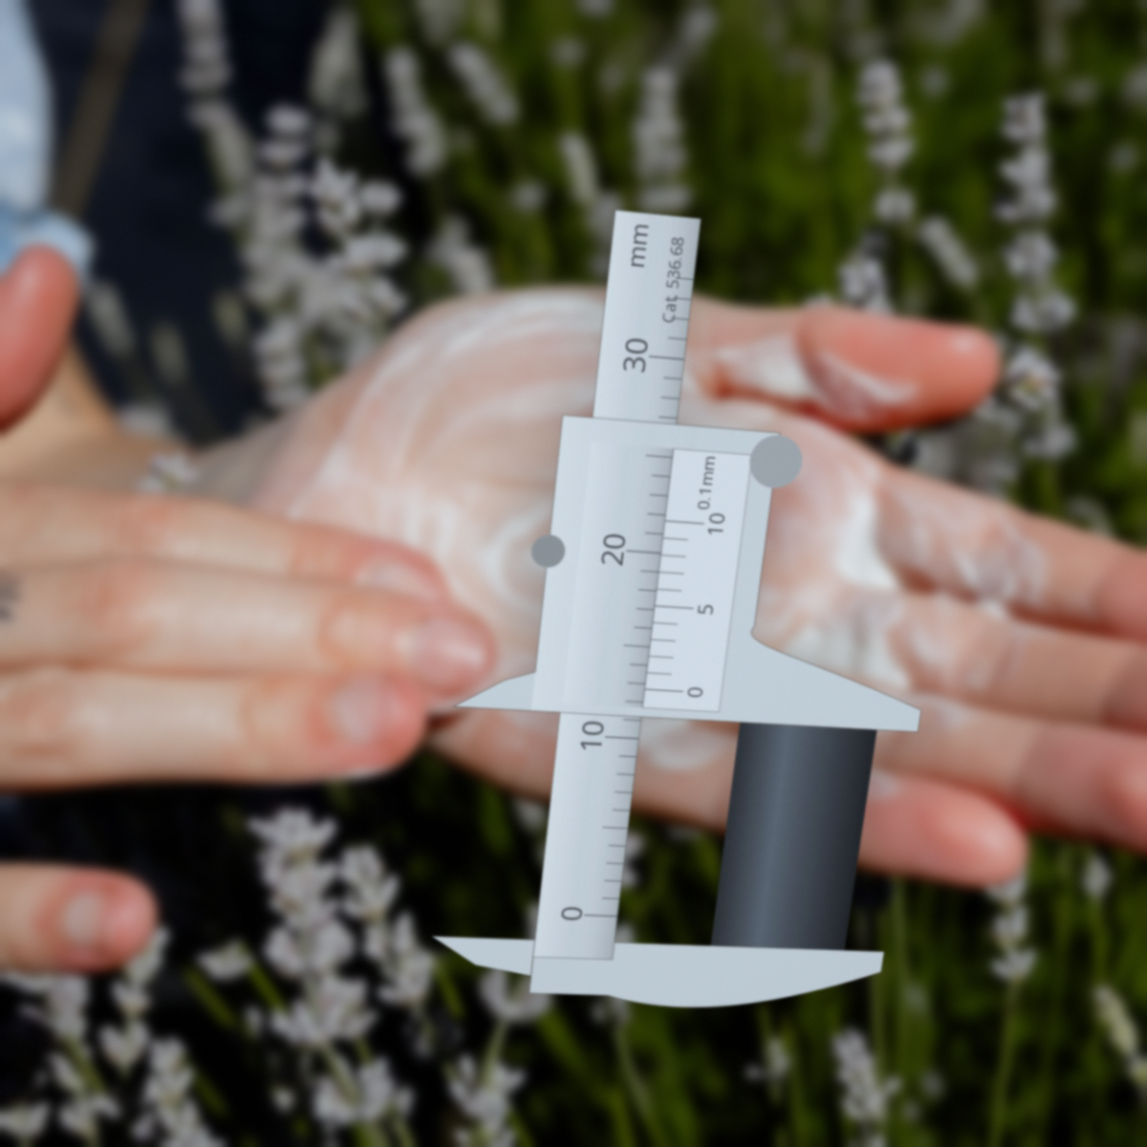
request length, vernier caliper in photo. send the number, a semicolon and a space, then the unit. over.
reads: 12.7; mm
